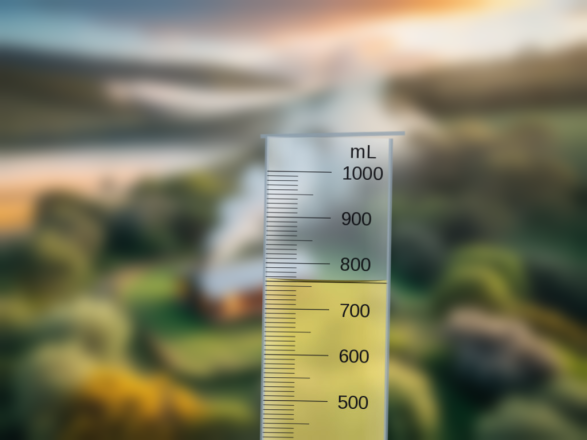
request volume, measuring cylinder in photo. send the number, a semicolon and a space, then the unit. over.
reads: 760; mL
